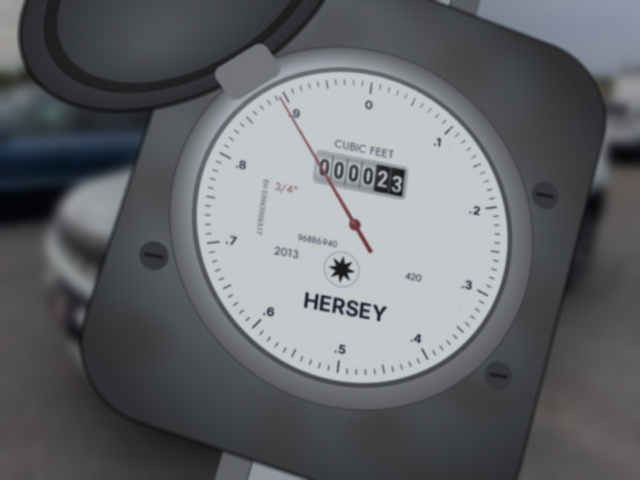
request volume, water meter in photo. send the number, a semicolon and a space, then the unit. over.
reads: 22.89; ft³
